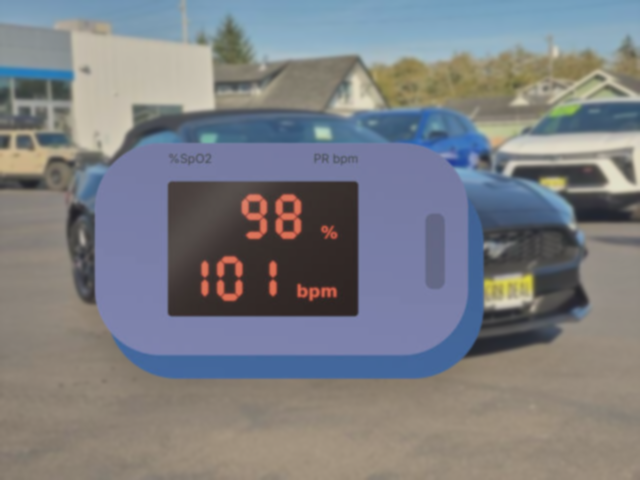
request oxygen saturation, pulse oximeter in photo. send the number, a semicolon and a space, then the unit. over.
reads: 98; %
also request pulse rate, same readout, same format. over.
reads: 101; bpm
